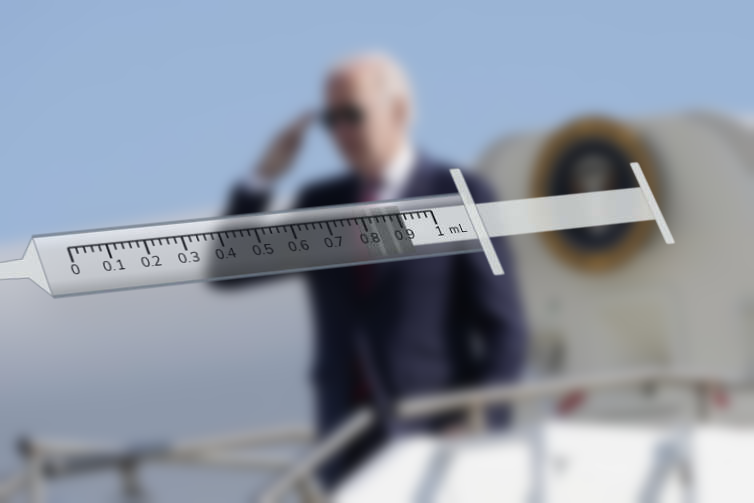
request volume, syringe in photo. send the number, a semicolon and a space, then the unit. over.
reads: 0.78; mL
